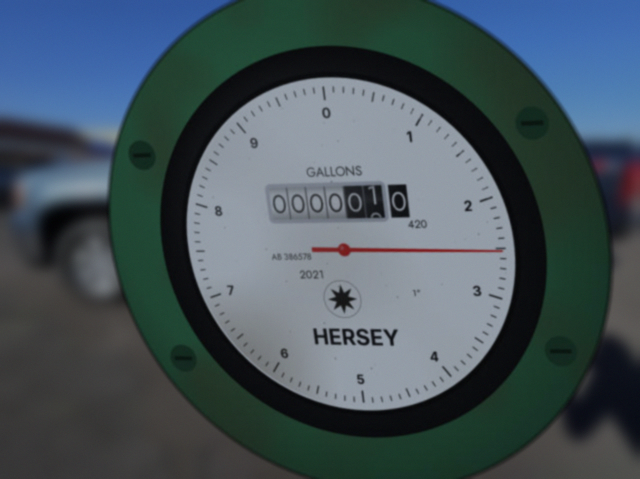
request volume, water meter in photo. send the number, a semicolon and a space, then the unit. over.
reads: 12.5; gal
